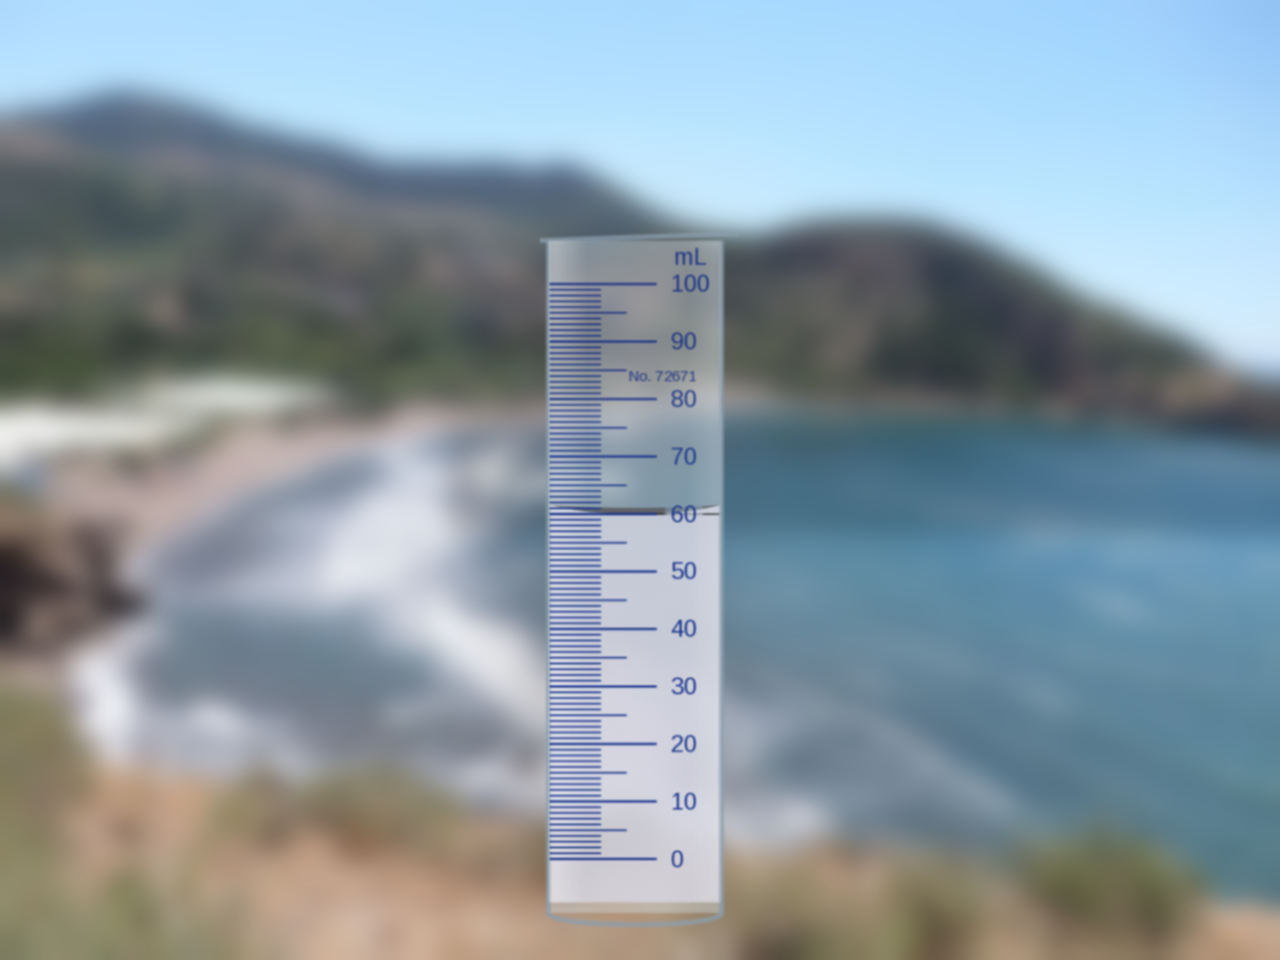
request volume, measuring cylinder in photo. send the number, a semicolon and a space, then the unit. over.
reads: 60; mL
